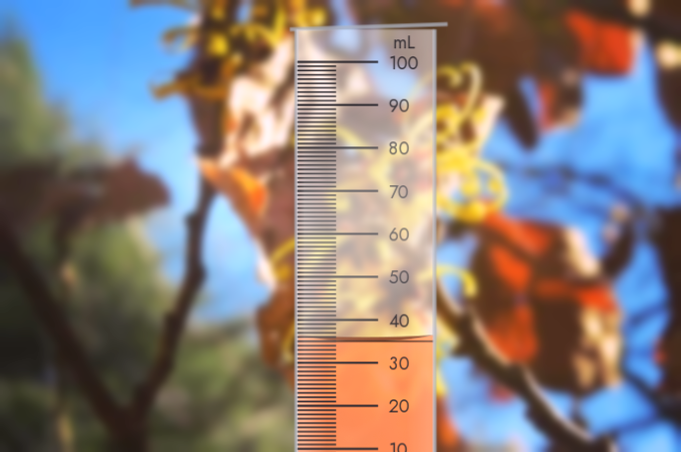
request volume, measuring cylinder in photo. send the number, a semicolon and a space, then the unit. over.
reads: 35; mL
